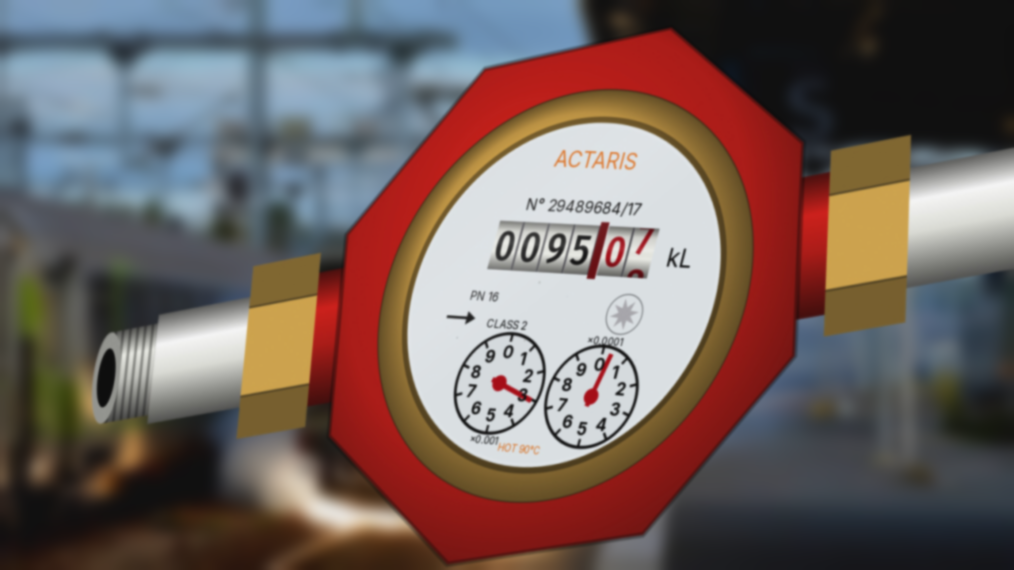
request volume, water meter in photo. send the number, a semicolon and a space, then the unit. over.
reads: 95.0730; kL
